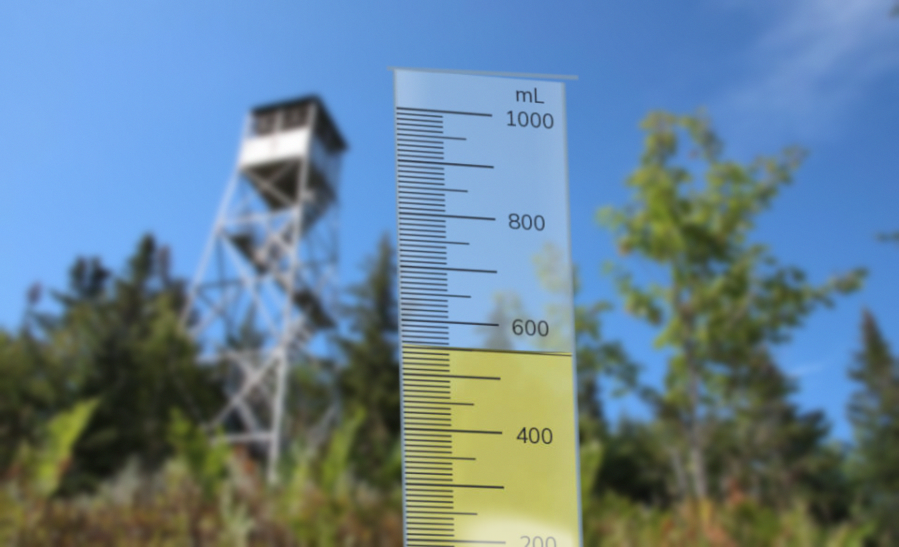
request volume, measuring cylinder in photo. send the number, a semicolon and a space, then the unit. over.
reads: 550; mL
